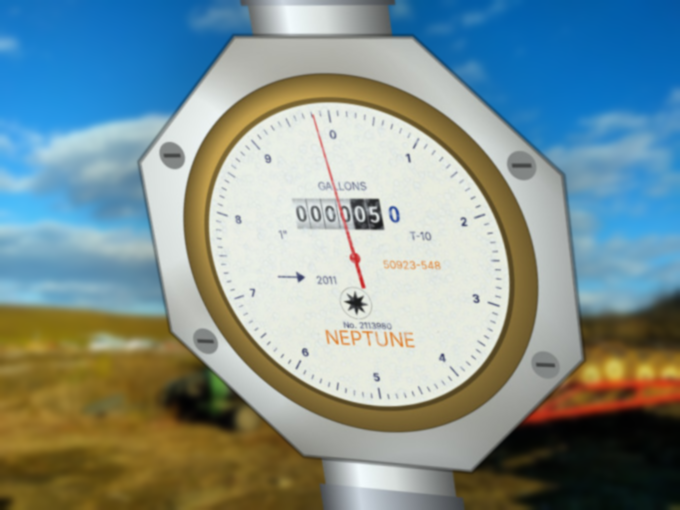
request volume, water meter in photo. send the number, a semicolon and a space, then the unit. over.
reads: 49.8; gal
